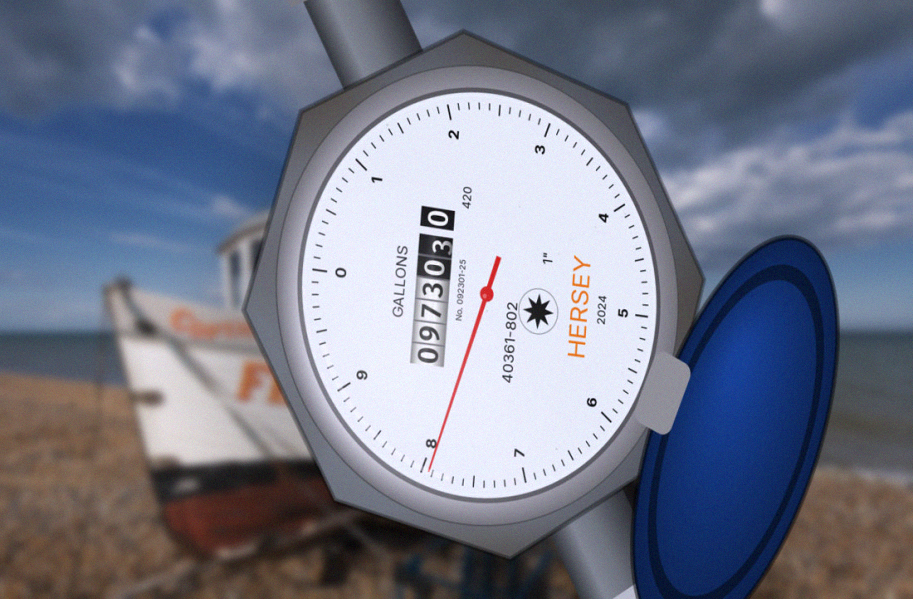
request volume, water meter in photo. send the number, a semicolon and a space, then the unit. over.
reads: 973027.9; gal
